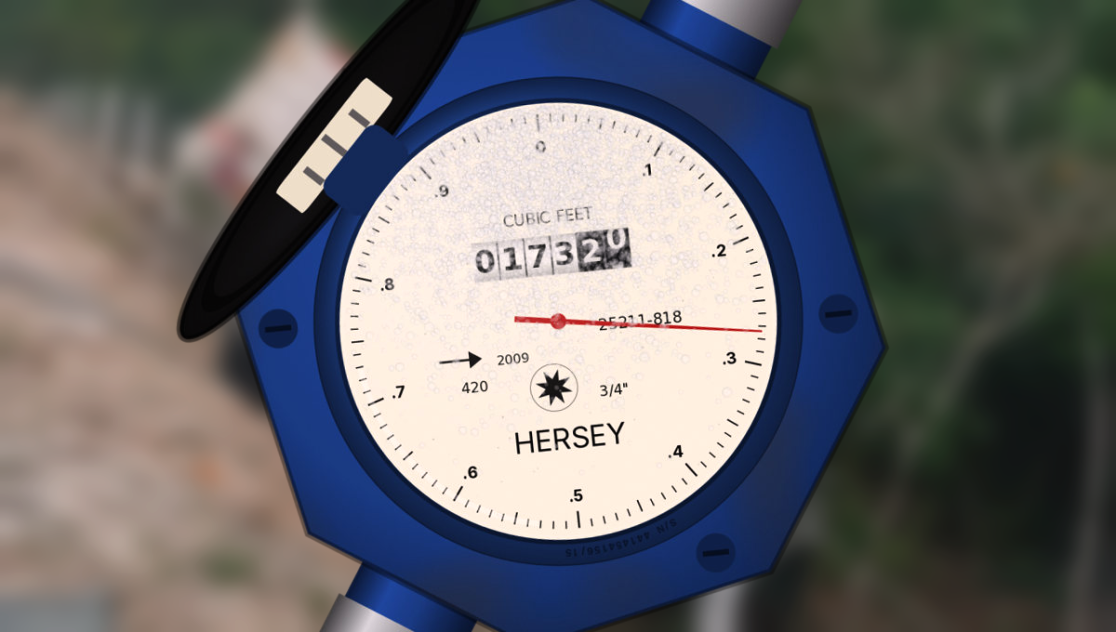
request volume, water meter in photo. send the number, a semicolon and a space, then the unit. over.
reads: 17320.27; ft³
